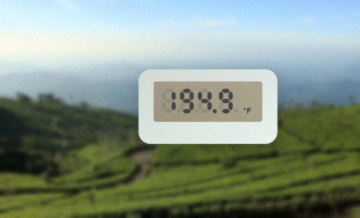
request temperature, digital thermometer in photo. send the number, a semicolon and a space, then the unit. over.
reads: 194.9; °F
